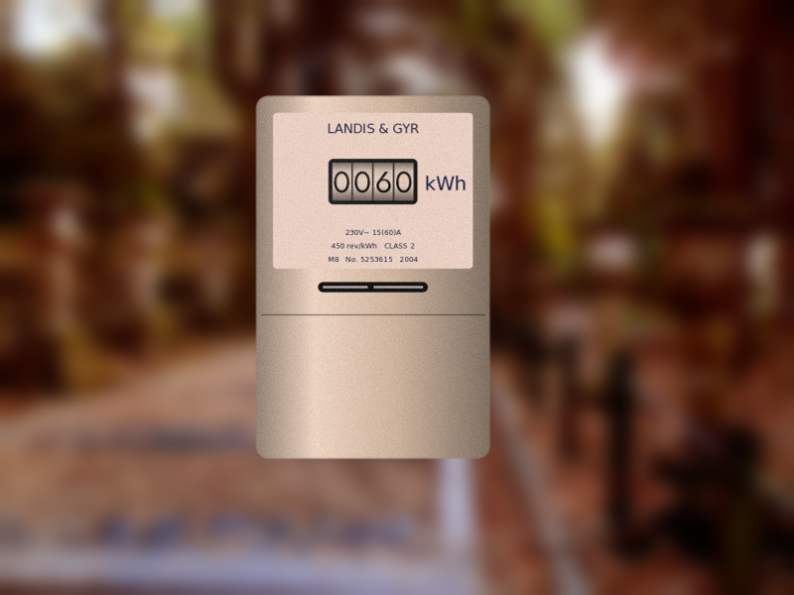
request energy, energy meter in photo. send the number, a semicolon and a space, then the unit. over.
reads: 60; kWh
